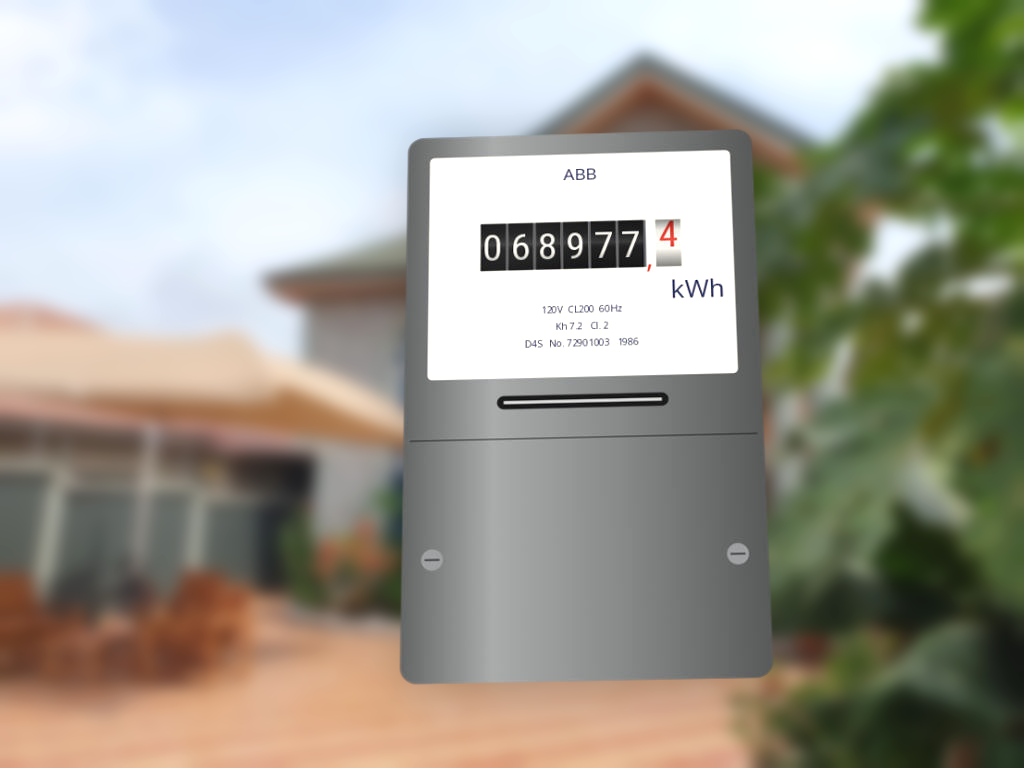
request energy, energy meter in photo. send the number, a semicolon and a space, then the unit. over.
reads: 68977.4; kWh
